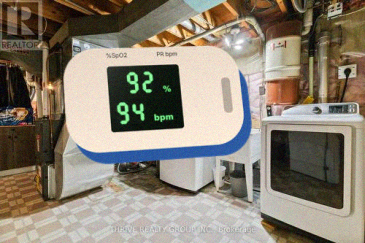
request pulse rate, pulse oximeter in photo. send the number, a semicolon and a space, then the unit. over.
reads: 94; bpm
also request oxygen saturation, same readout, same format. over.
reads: 92; %
